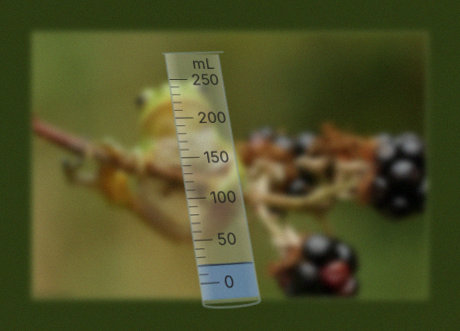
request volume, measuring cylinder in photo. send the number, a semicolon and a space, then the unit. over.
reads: 20; mL
